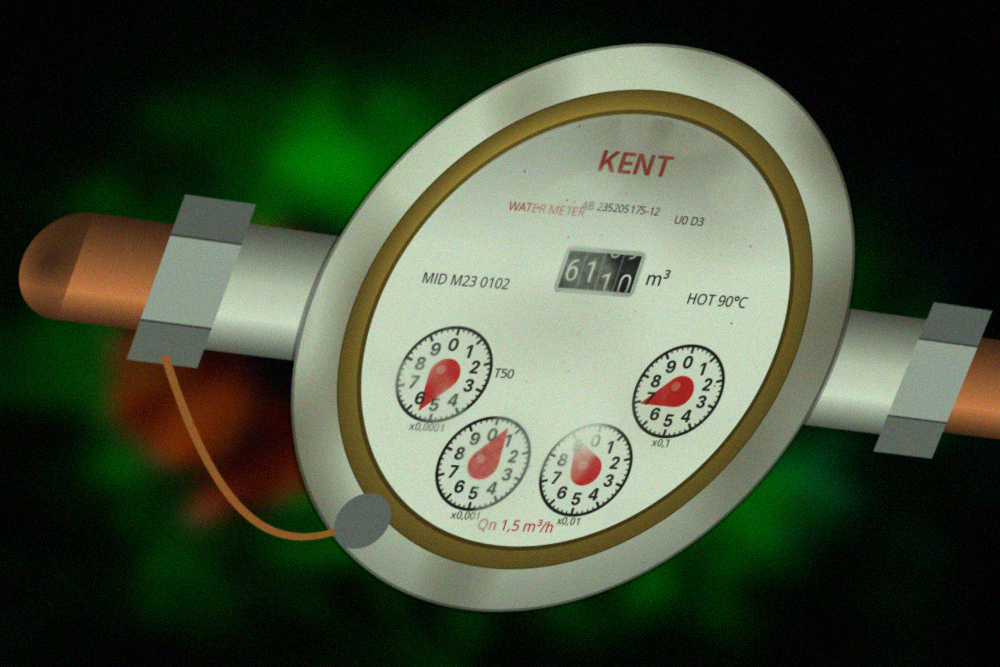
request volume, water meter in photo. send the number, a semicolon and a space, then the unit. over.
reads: 6109.6905; m³
